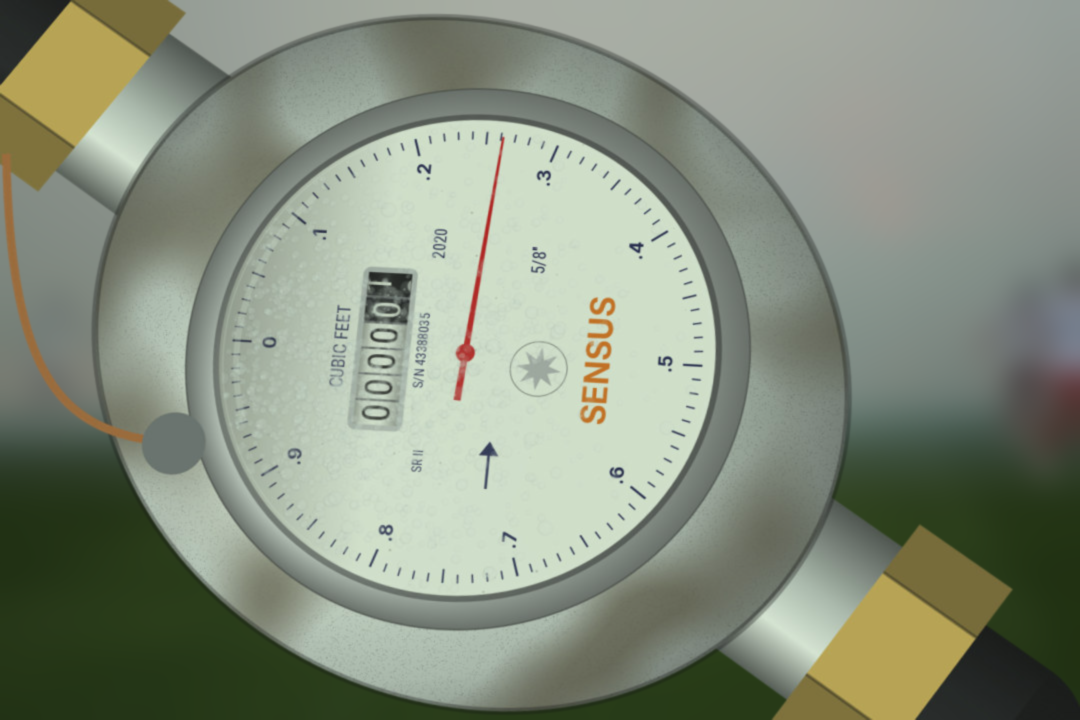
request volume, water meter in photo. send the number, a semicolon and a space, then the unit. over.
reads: 1.26; ft³
